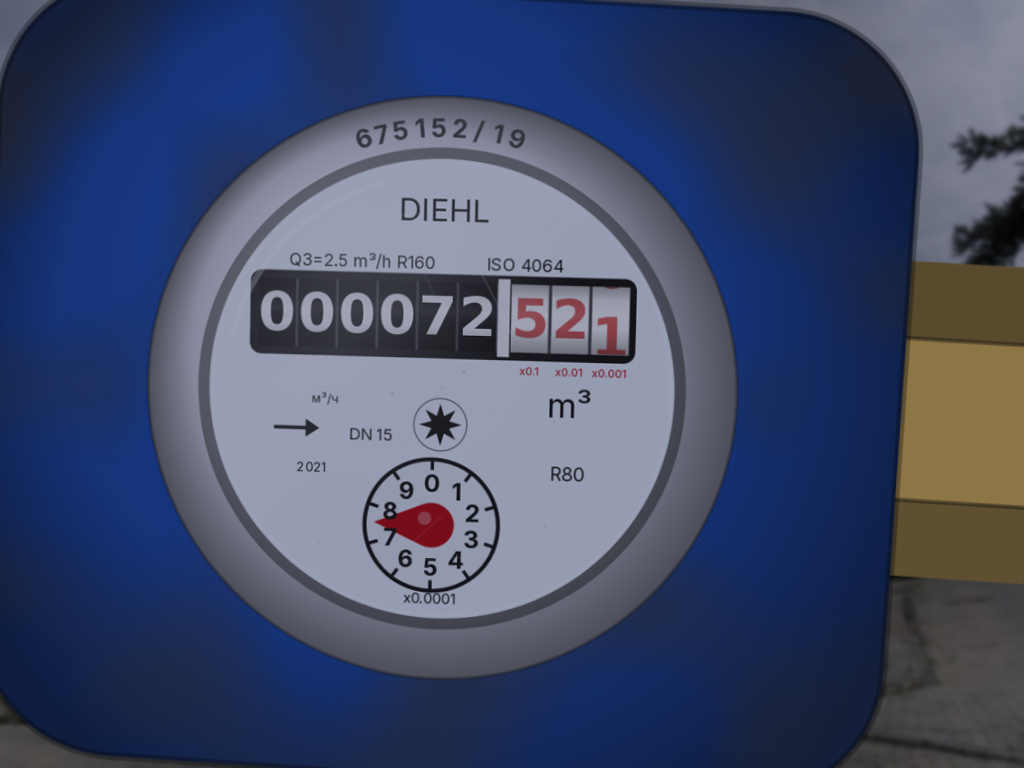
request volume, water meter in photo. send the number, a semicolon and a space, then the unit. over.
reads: 72.5207; m³
